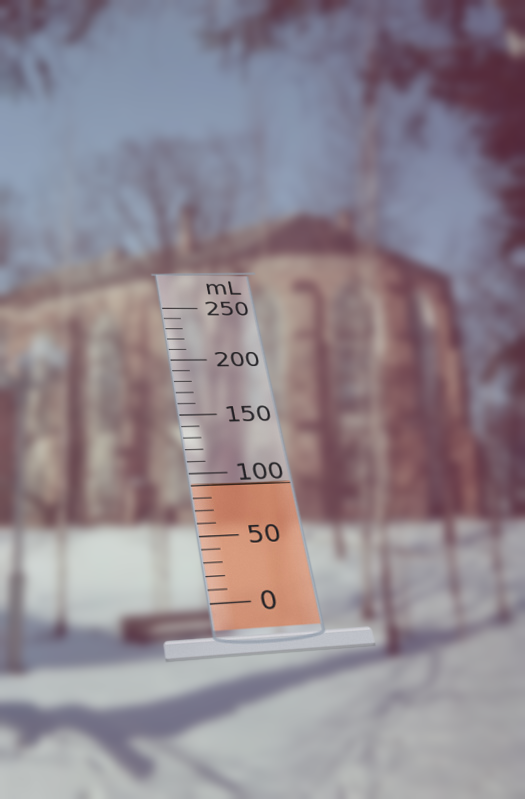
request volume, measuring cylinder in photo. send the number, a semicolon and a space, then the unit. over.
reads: 90; mL
